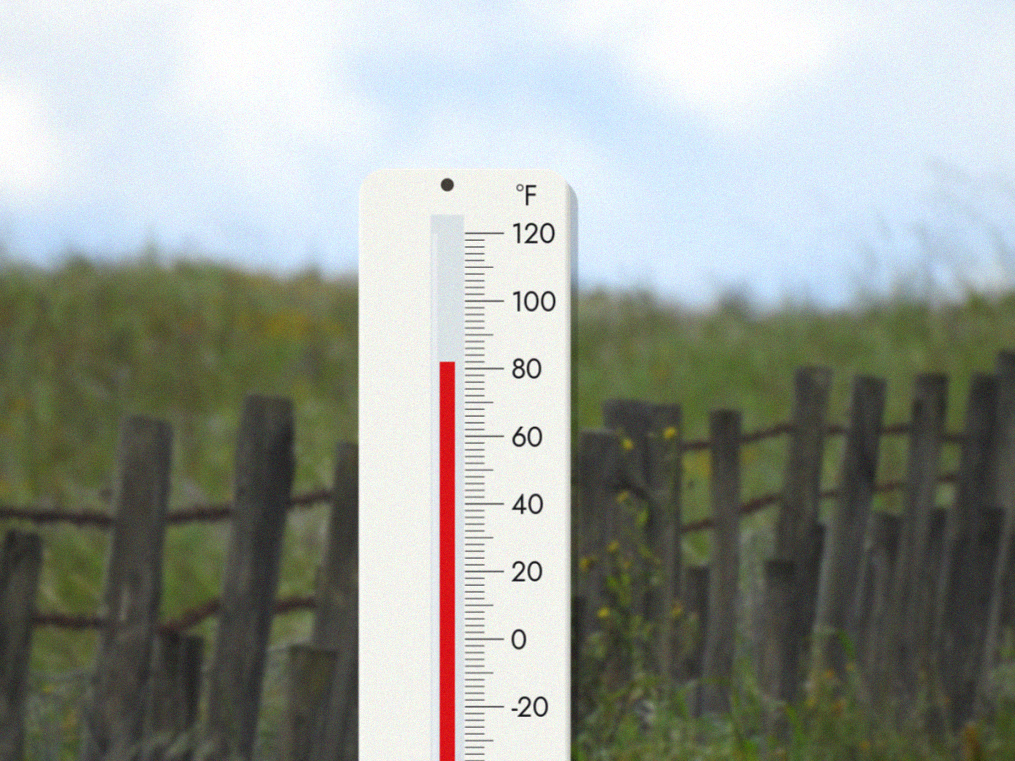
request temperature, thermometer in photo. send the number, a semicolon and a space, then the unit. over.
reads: 82; °F
